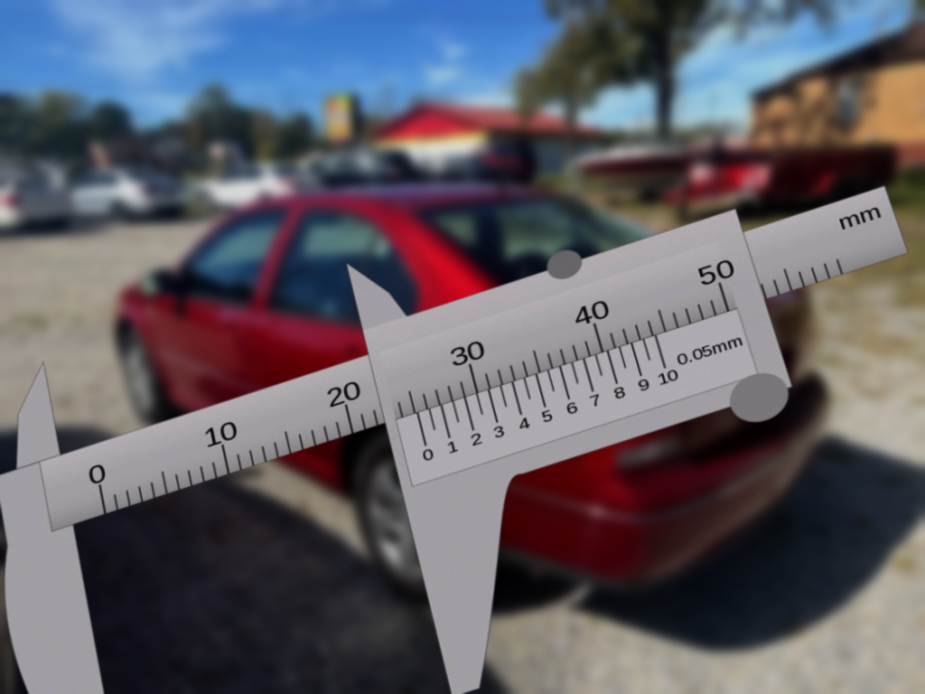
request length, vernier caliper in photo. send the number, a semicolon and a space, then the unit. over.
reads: 25.2; mm
